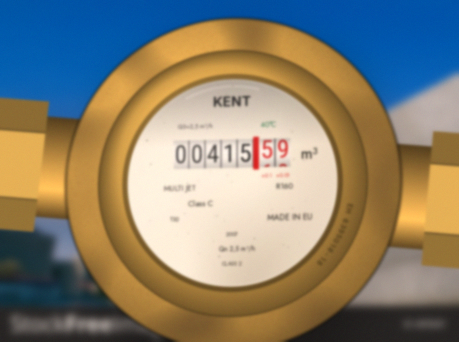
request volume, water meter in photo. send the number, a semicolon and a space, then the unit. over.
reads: 415.59; m³
